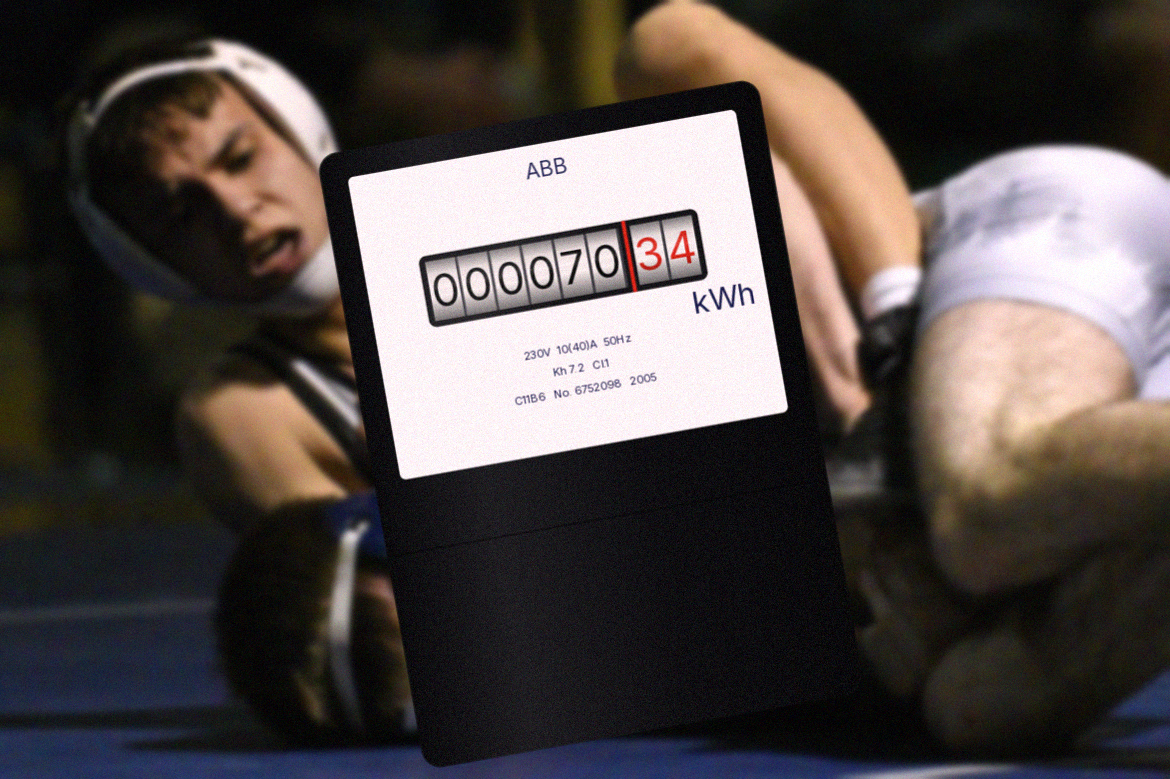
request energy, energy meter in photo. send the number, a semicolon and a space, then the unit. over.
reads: 70.34; kWh
